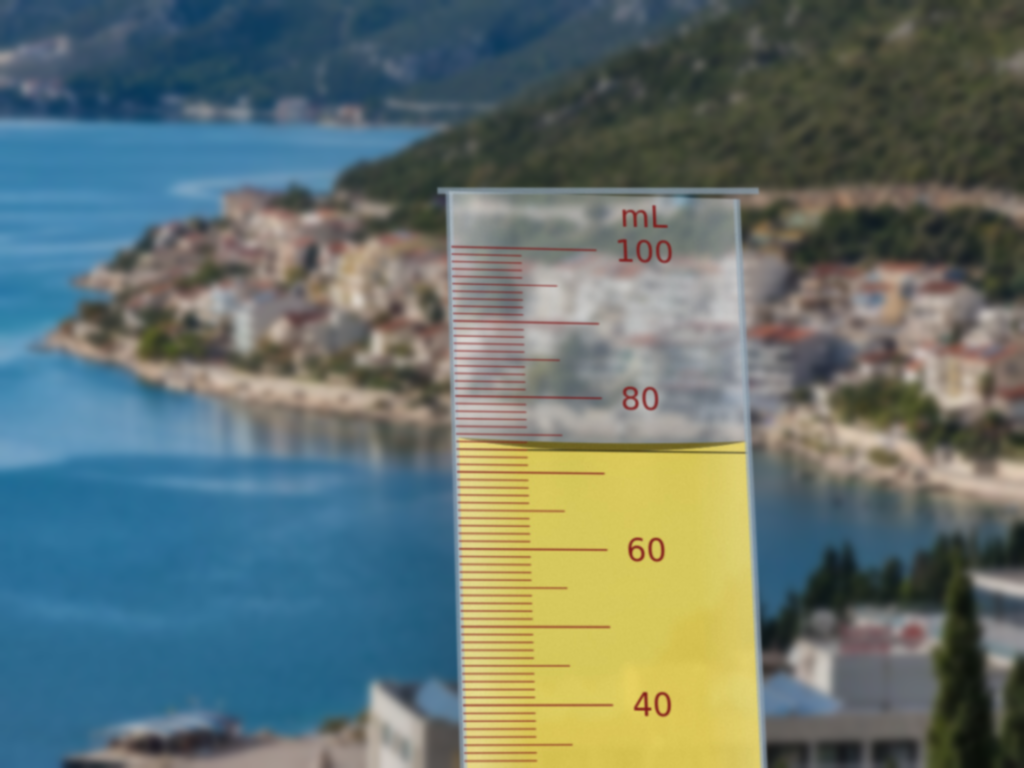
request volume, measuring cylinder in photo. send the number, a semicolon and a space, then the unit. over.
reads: 73; mL
